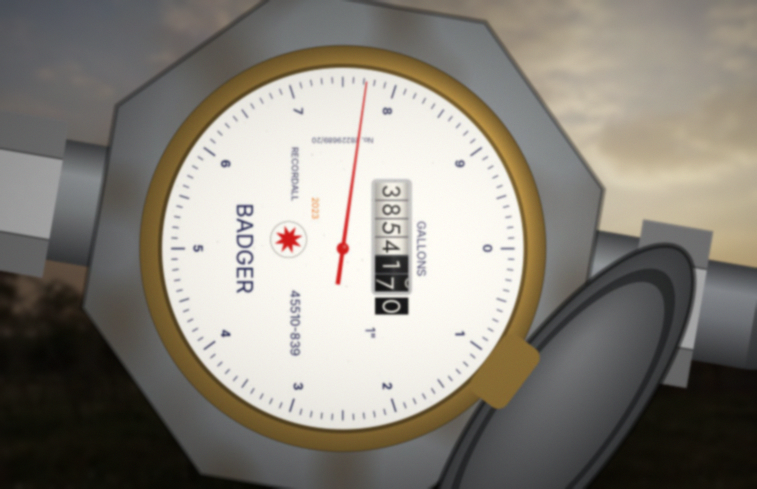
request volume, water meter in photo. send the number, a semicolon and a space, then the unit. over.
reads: 3854167.7; gal
